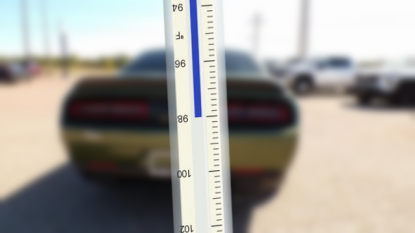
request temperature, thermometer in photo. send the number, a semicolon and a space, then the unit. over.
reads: 98; °F
